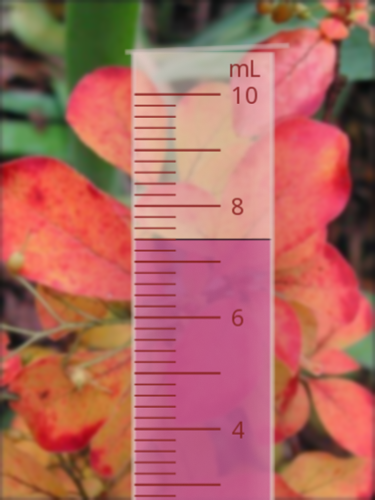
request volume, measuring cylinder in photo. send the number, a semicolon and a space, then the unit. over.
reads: 7.4; mL
